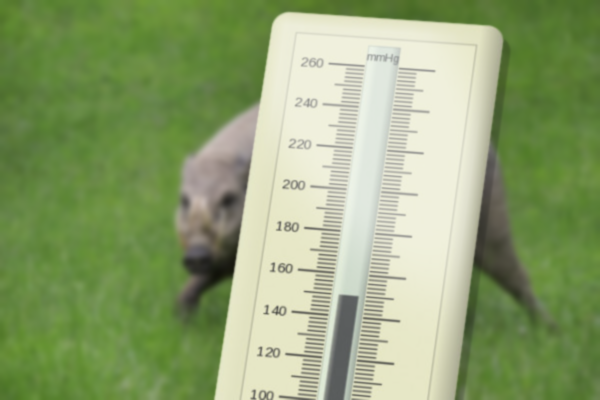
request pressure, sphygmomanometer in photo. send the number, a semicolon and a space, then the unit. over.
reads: 150; mmHg
